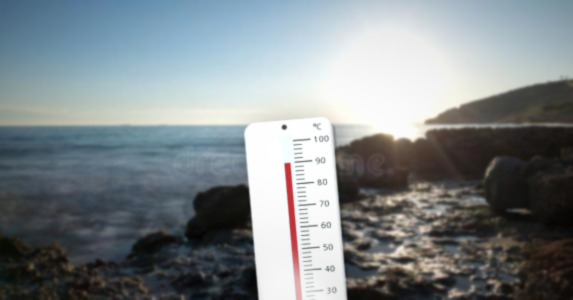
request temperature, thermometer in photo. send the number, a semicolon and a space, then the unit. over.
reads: 90; °C
